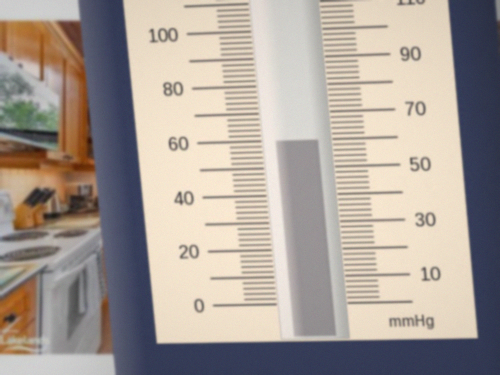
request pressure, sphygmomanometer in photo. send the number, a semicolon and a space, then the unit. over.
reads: 60; mmHg
